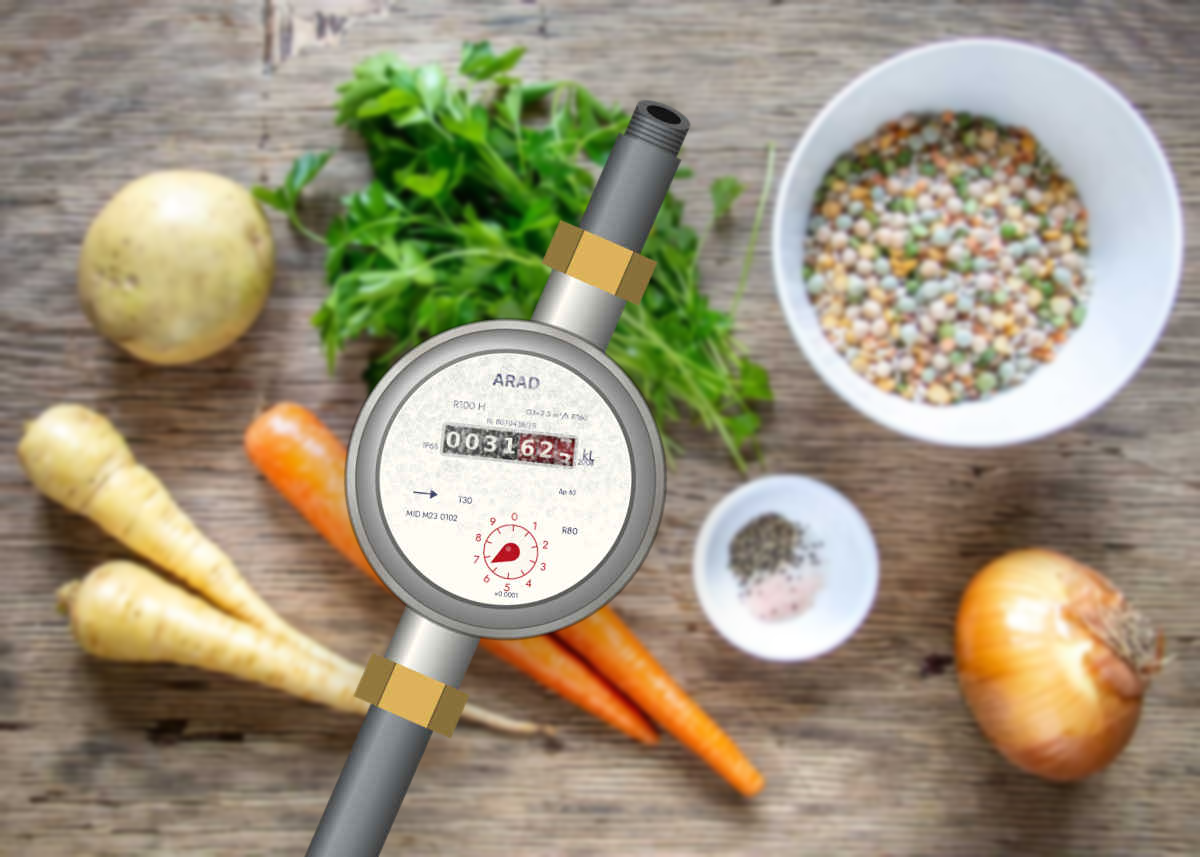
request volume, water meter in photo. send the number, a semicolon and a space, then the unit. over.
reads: 31.6226; kL
